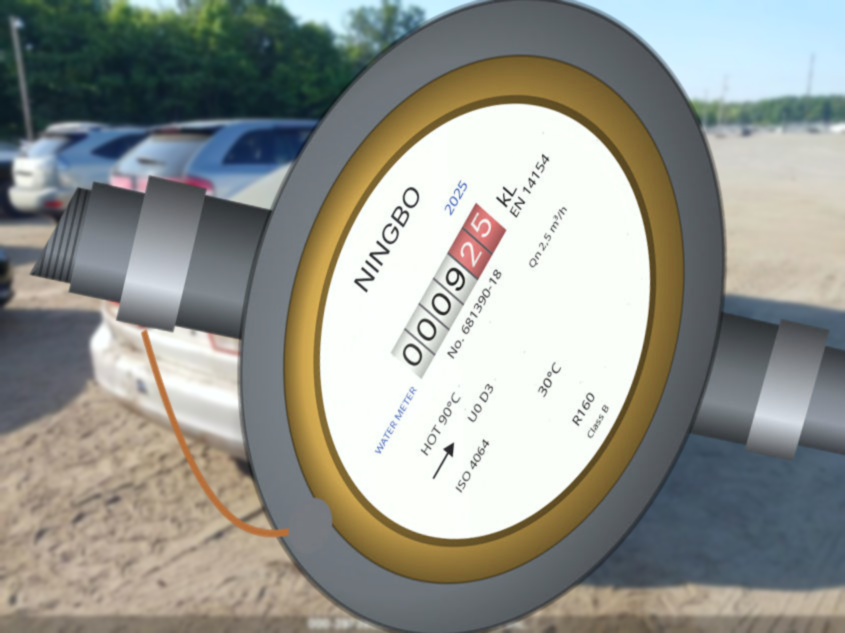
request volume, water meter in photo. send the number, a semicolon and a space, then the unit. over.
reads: 9.25; kL
